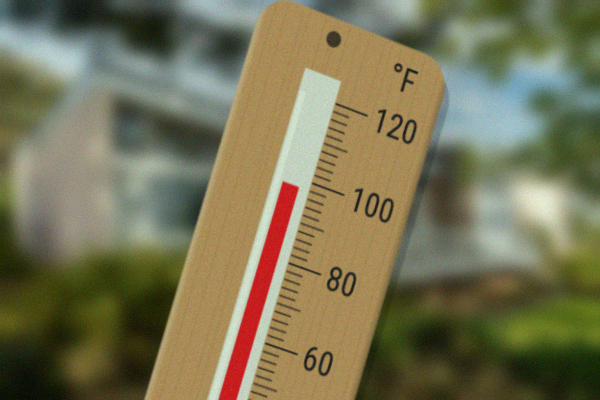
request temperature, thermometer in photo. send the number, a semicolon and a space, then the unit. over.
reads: 98; °F
